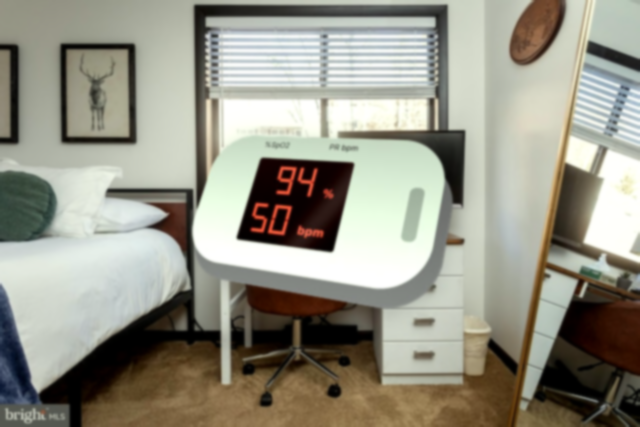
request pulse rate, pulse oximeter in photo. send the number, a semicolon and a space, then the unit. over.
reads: 50; bpm
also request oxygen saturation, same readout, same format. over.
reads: 94; %
